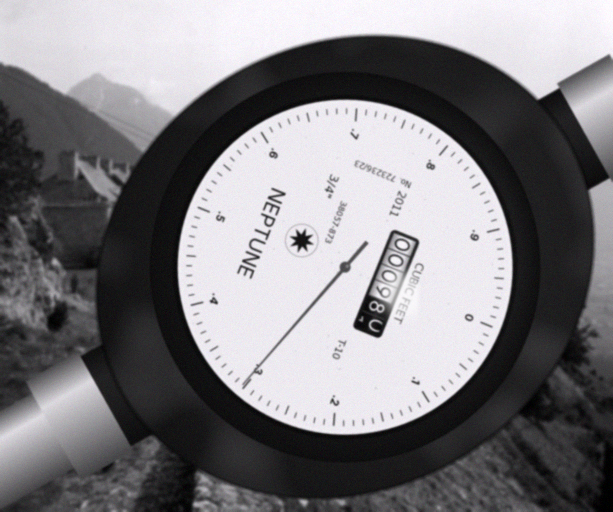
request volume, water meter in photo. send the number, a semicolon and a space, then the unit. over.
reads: 980.30; ft³
